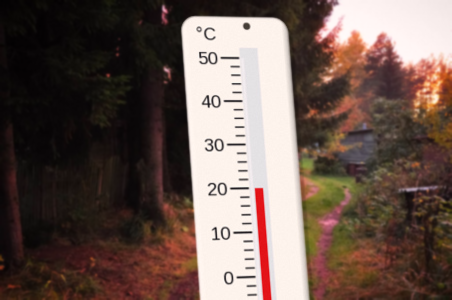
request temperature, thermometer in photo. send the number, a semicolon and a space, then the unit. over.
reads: 20; °C
